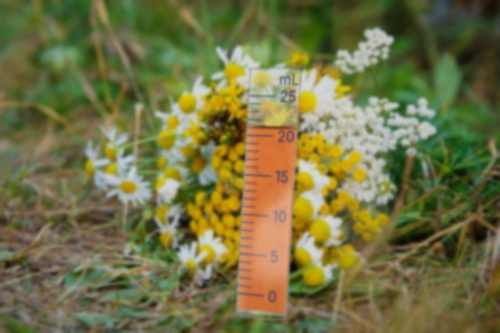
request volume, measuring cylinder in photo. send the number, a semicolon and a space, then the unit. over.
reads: 21; mL
